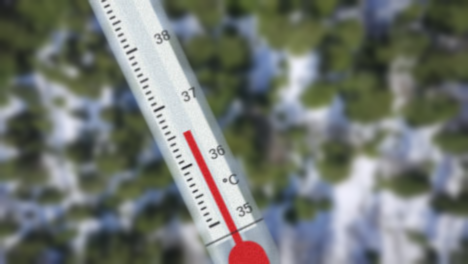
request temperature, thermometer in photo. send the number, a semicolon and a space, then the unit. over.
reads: 36.5; °C
